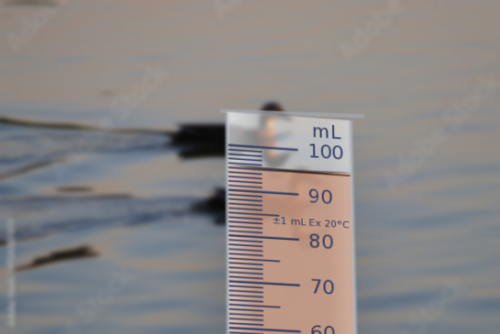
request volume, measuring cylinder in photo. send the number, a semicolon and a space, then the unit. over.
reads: 95; mL
